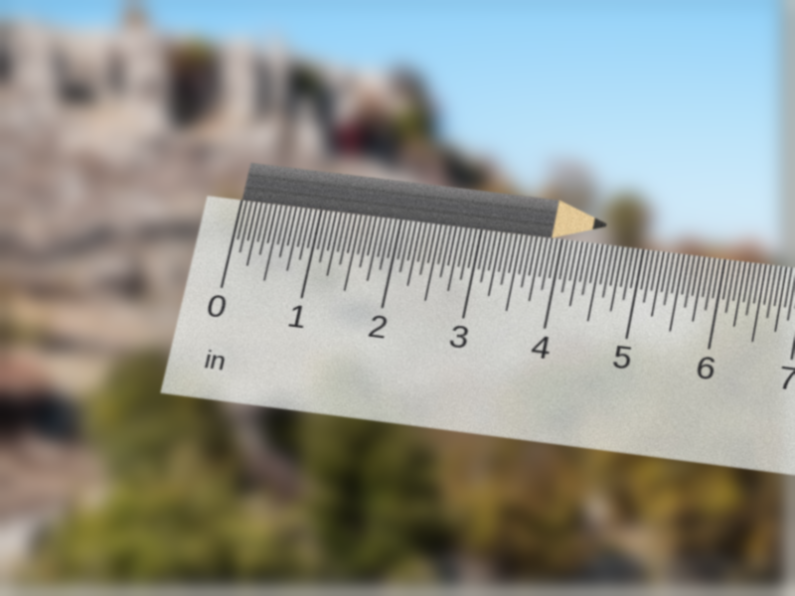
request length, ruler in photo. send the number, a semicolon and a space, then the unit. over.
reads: 4.5; in
